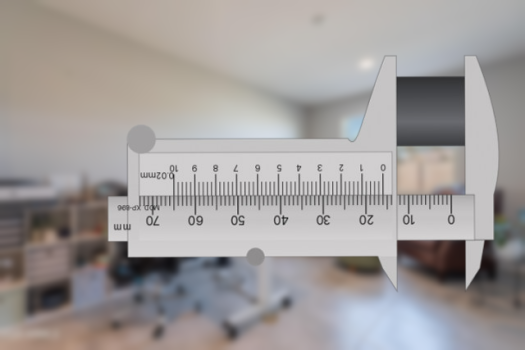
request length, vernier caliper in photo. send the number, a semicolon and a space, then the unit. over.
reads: 16.0; mm
